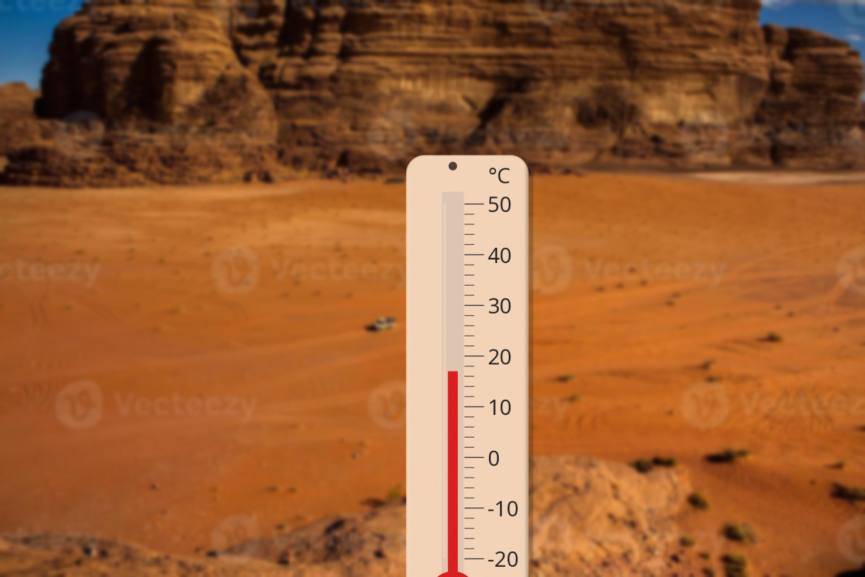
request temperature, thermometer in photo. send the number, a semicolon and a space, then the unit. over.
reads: 17; °C
